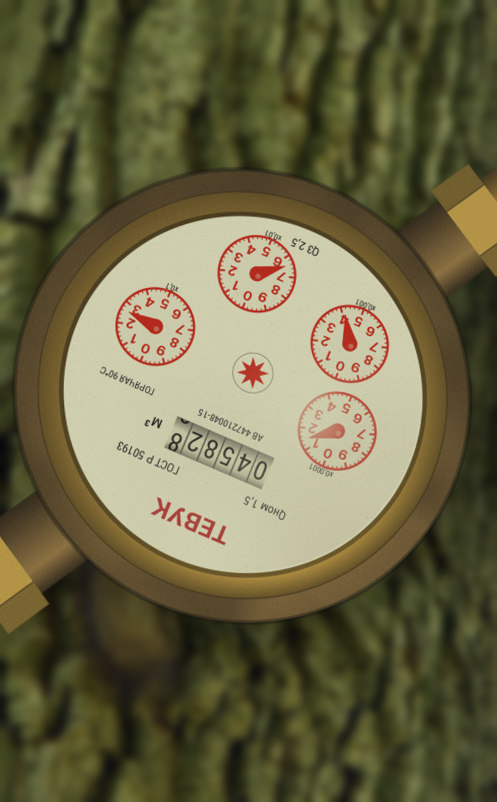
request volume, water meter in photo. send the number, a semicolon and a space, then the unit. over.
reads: 45828.2641; m³
